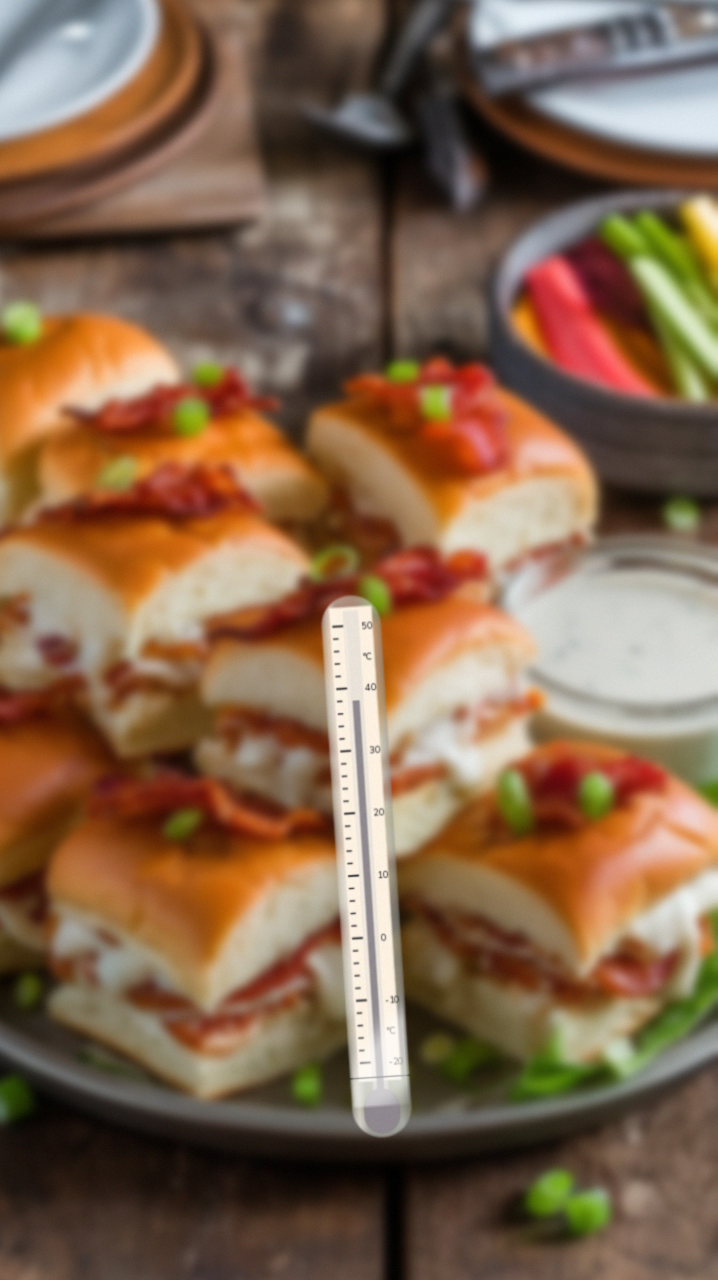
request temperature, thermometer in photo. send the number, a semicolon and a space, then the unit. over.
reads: 38; °C
